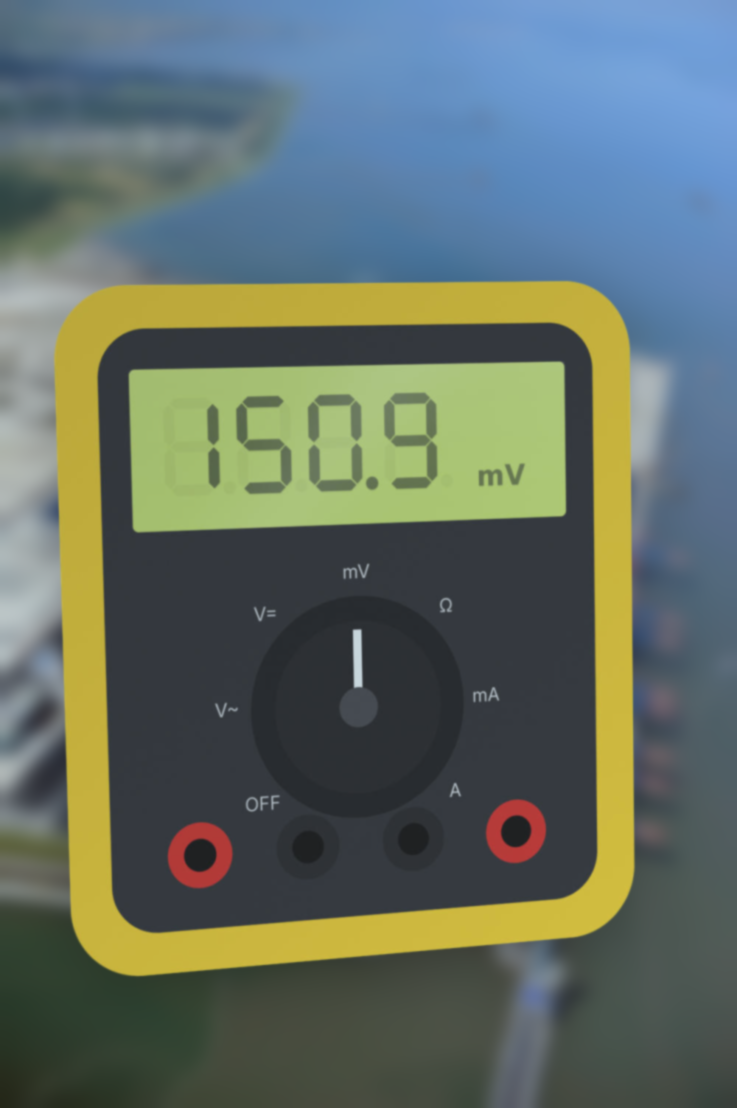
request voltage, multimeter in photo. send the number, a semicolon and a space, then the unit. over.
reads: 150.9; mV
